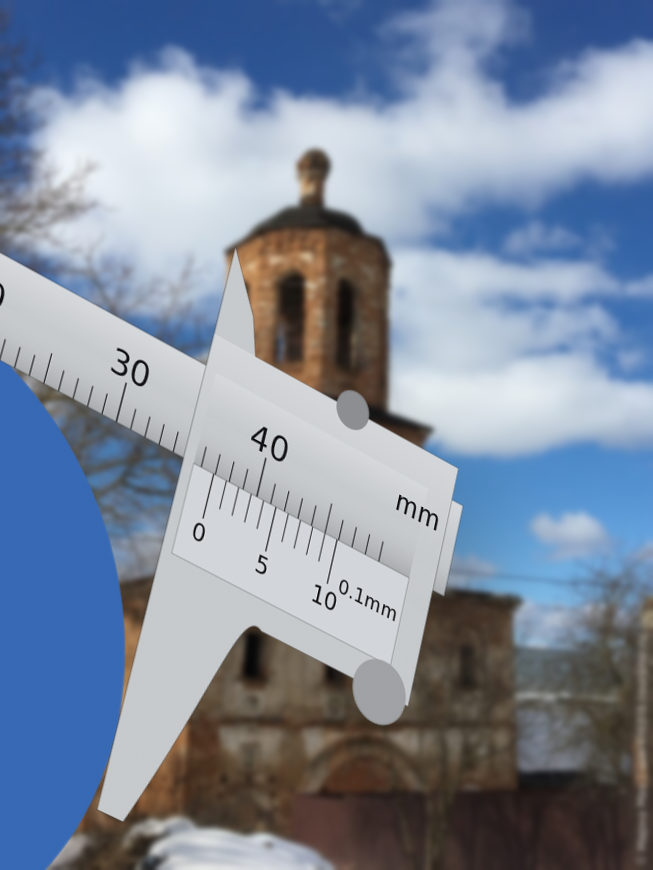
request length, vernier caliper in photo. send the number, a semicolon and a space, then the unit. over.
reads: 36.9; mm
